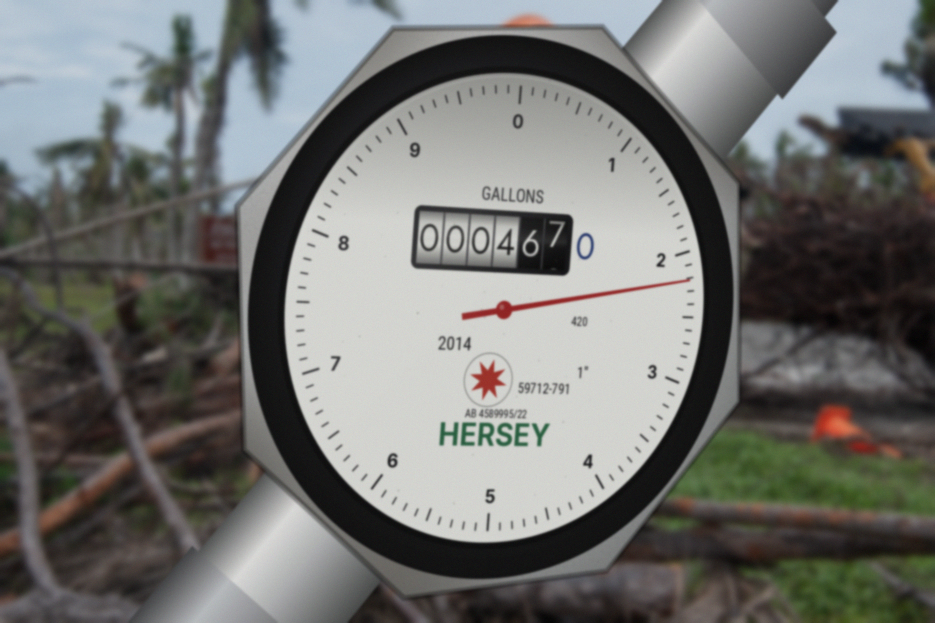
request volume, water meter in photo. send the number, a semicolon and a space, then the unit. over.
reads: 4672.2; gal
